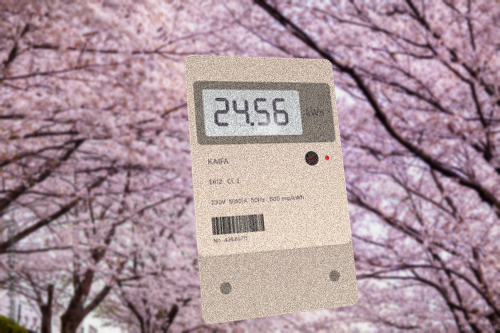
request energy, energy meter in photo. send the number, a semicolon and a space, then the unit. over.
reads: 24.56; kWh
